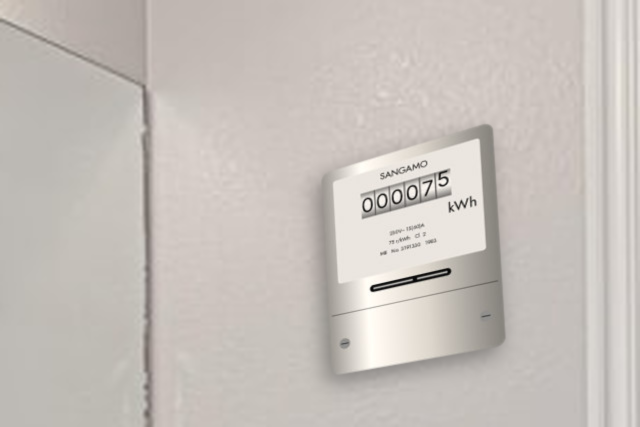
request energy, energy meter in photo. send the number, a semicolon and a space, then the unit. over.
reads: 75; kWh
